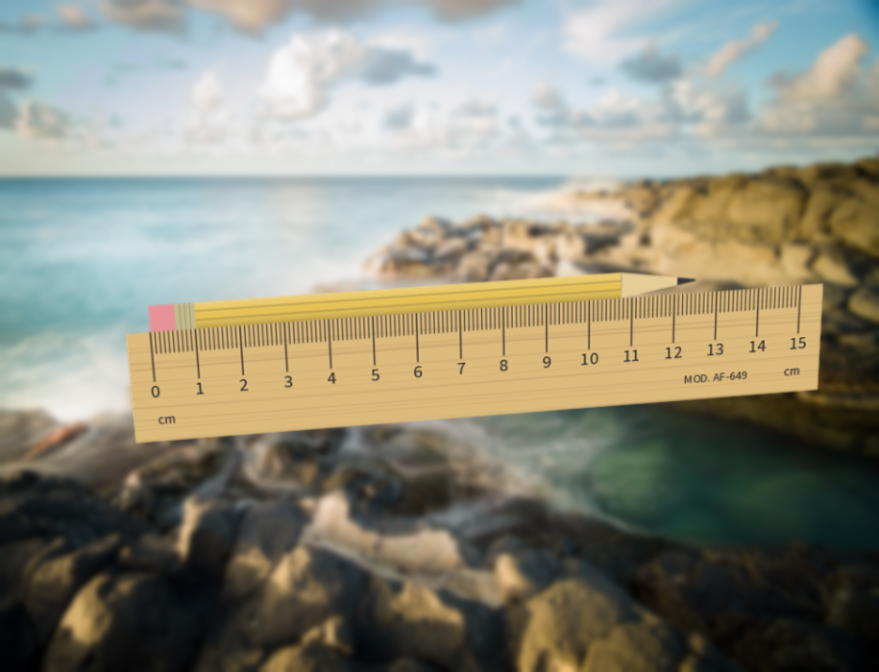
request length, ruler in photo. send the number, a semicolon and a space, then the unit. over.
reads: 12.5; cm
